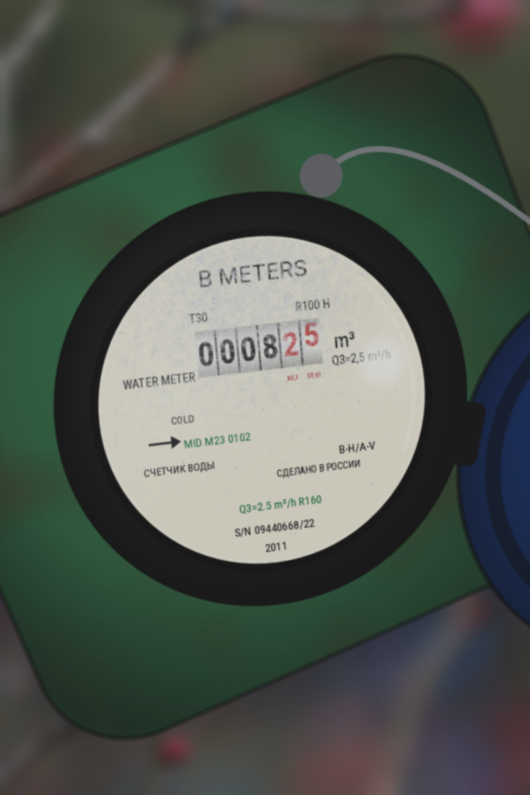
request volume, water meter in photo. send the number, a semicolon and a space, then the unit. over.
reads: 8.25; m³
